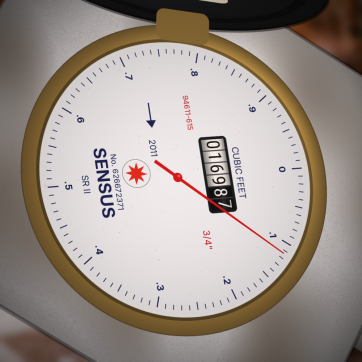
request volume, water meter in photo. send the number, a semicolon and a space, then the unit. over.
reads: 16987.11; ft³
